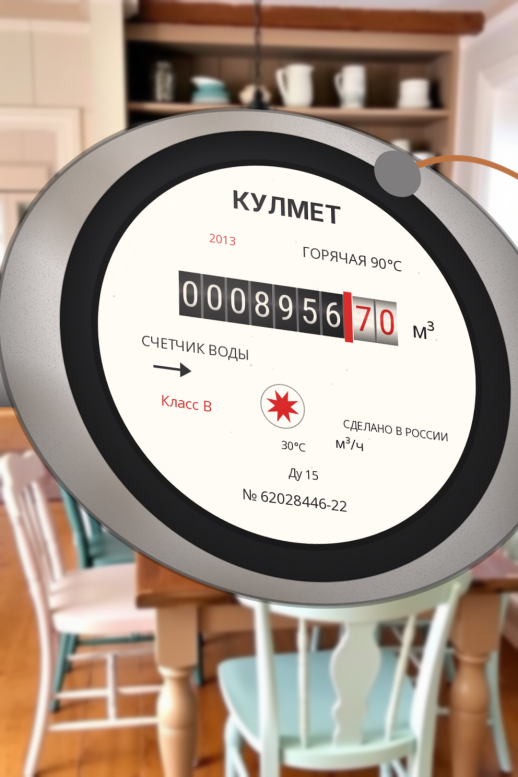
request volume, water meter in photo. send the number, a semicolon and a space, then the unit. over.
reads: 8956.70; m³
